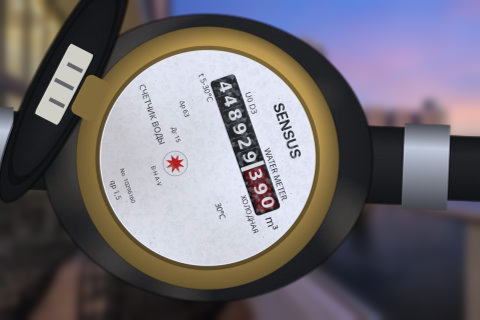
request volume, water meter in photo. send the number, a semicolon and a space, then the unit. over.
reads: 448929.390; m³
